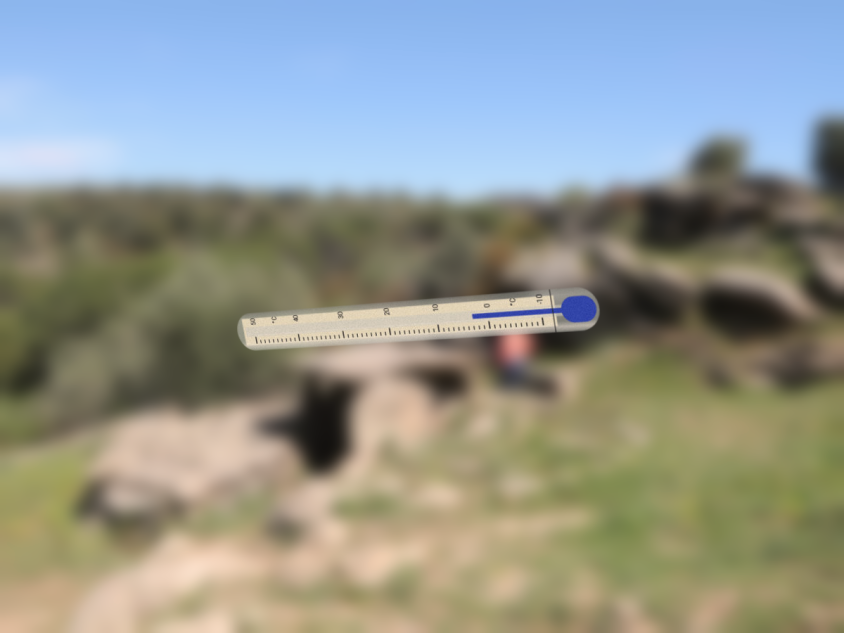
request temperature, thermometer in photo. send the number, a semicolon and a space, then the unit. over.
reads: 3; °C
